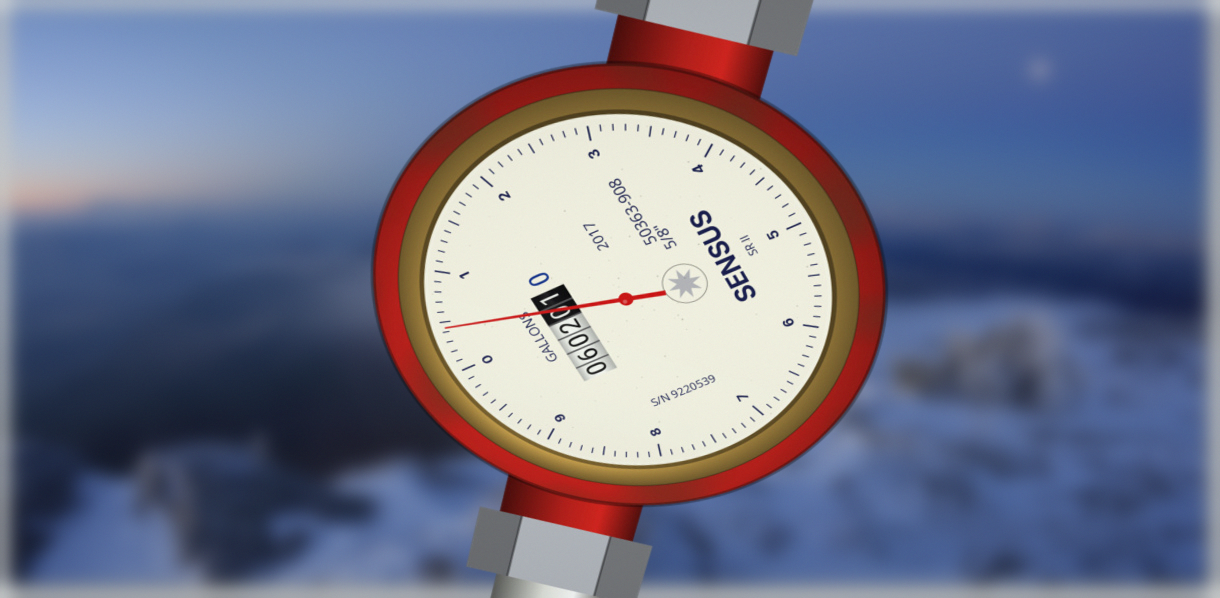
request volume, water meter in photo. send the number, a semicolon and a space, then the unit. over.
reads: 602010.4; gal
